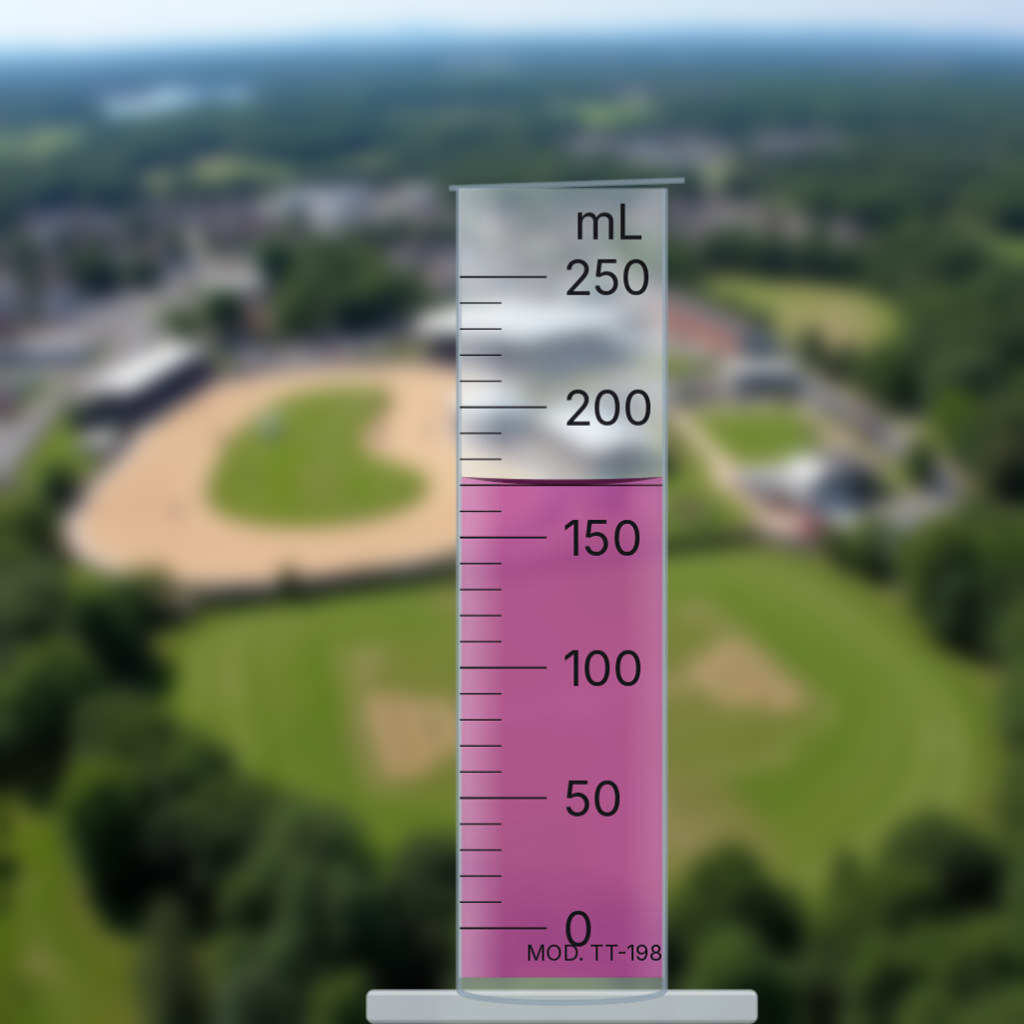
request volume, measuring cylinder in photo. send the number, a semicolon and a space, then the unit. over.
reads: 170; mL
